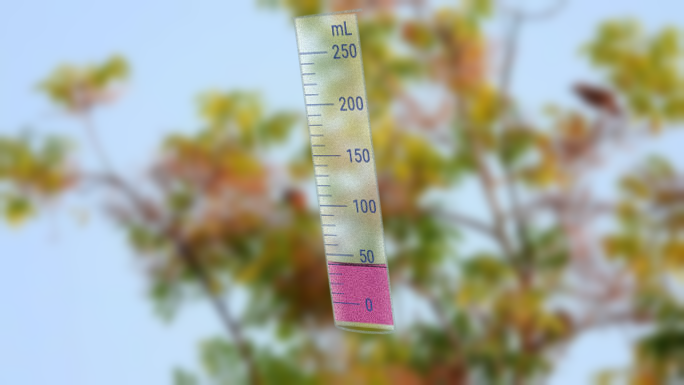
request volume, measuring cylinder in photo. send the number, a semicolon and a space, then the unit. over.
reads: 40; mL
